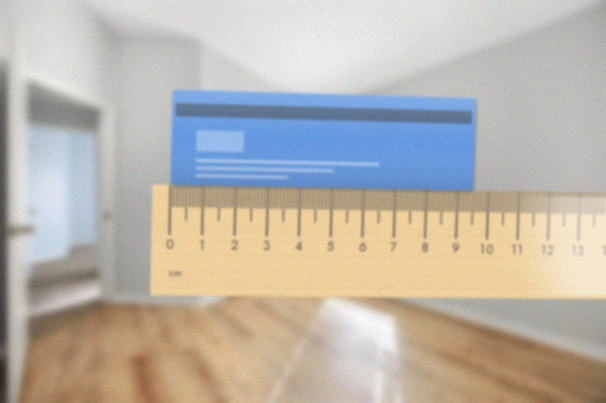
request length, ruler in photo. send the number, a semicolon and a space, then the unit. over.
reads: 9.5; cm
